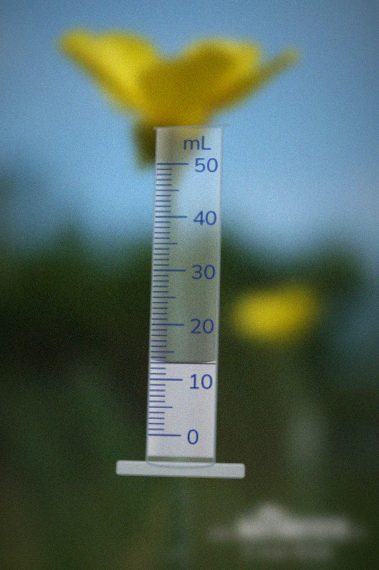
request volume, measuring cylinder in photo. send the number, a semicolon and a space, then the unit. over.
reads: 13; mL
